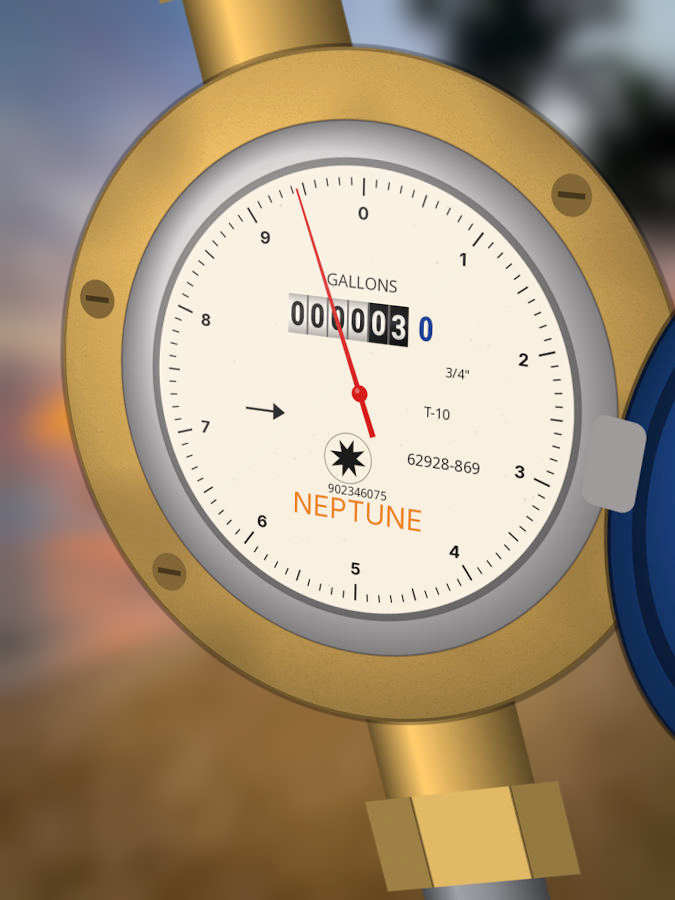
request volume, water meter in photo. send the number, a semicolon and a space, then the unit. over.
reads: 29.4; gal
